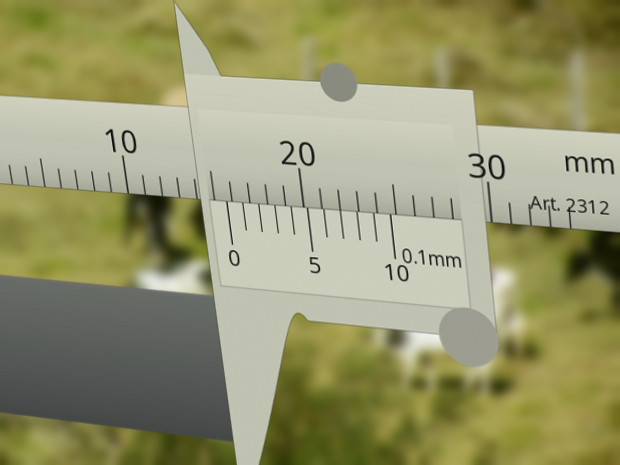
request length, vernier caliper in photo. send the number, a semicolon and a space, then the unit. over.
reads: 15.7; mm
